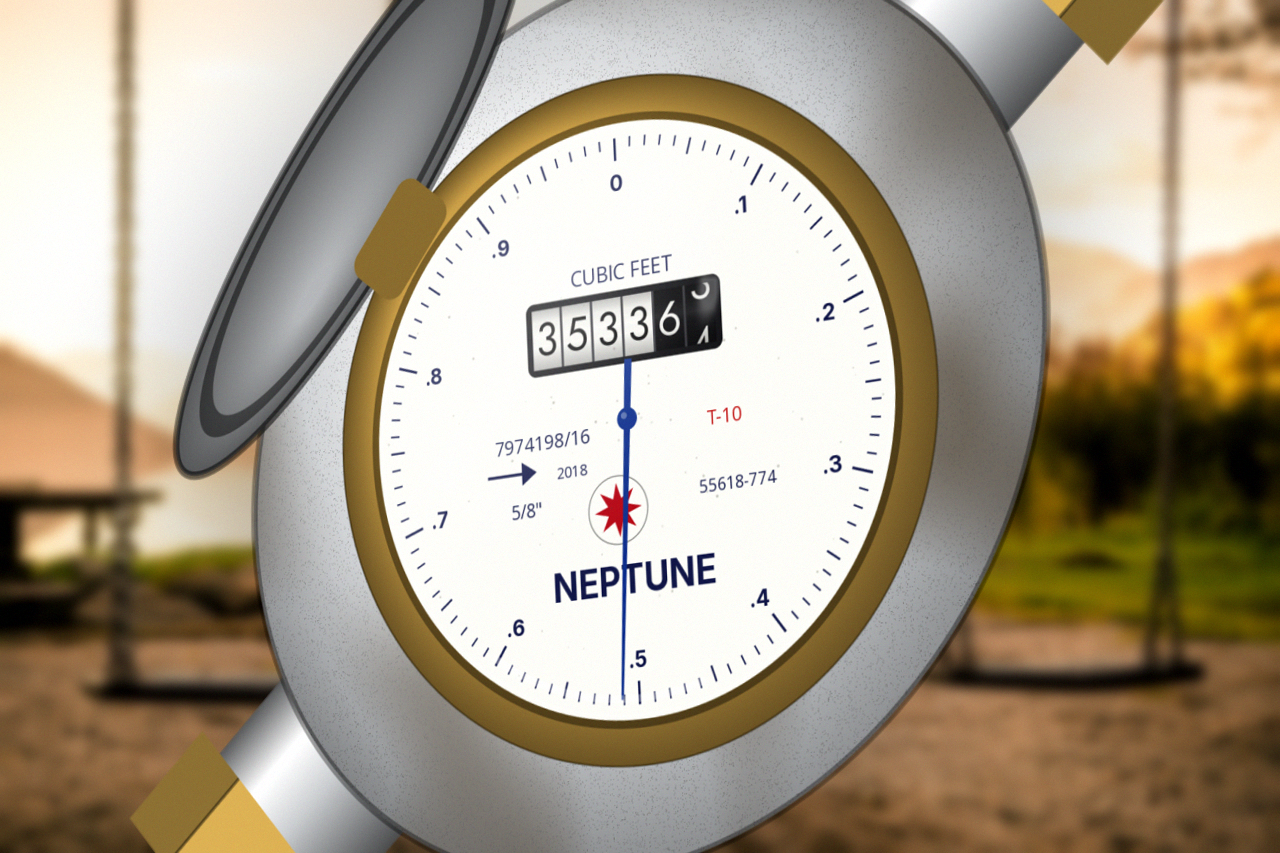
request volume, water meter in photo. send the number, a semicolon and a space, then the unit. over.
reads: 353363.51; ft³
